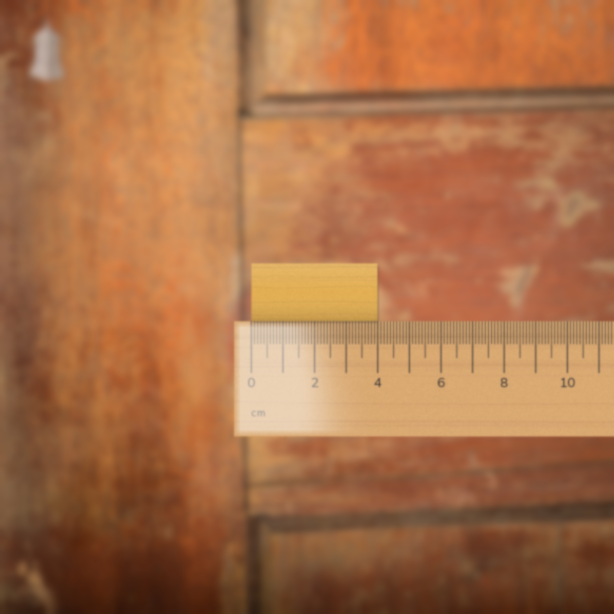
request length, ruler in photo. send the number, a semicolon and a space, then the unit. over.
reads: 4; cm
